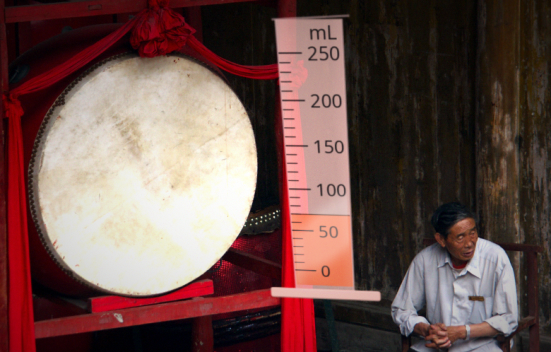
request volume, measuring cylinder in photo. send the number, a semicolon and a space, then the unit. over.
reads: 70; mL
